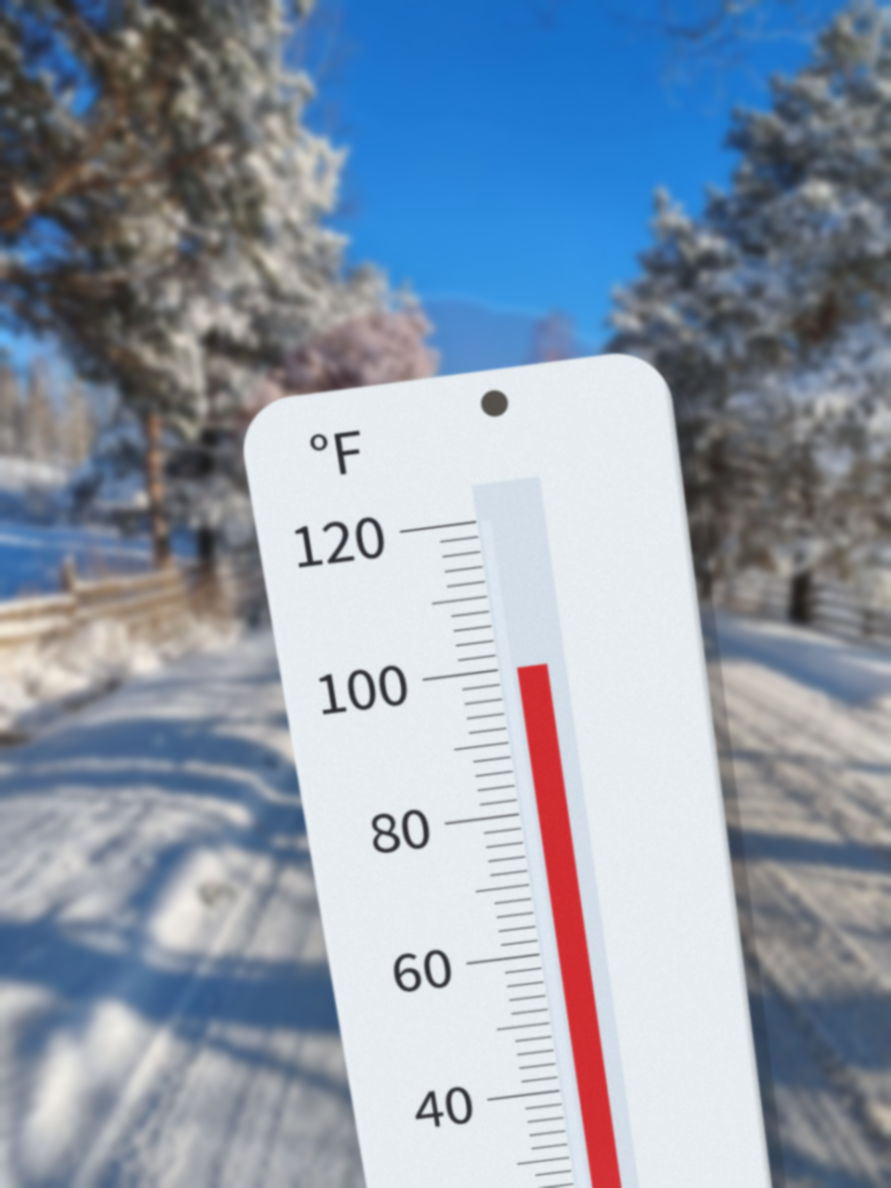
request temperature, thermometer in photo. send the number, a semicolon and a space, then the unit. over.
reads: 100; °F
